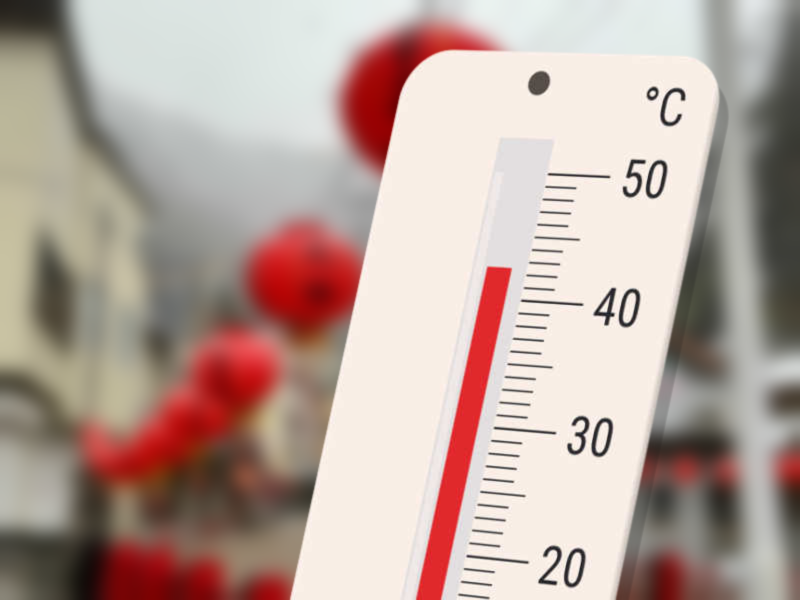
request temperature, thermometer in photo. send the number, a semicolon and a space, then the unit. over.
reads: 42.5; °C
